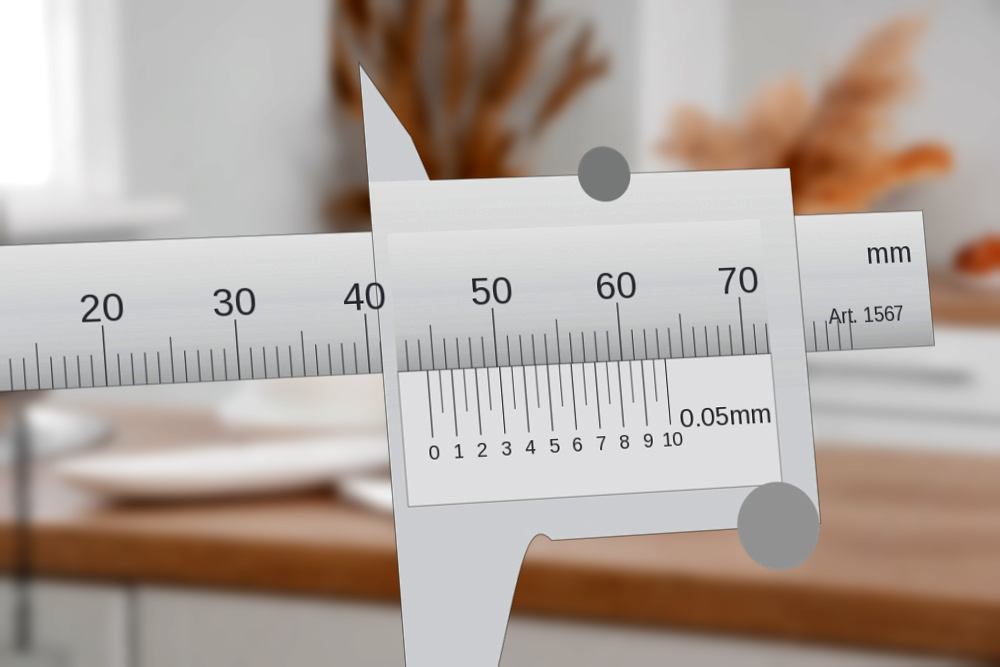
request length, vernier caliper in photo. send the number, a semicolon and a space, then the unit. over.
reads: 44.5; mm
